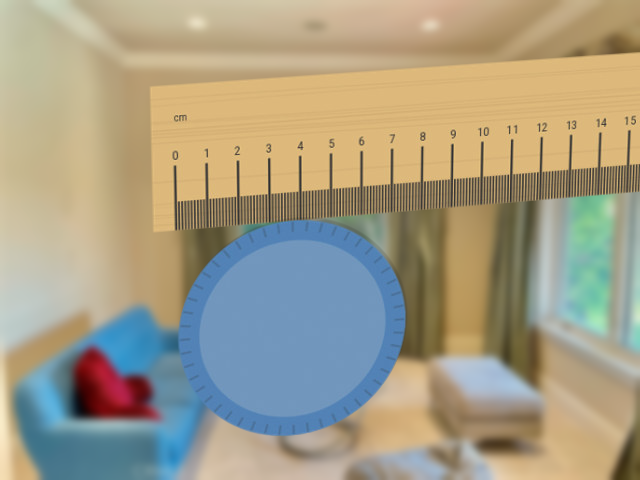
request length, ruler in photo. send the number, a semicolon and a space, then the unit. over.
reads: 7.5; cm
